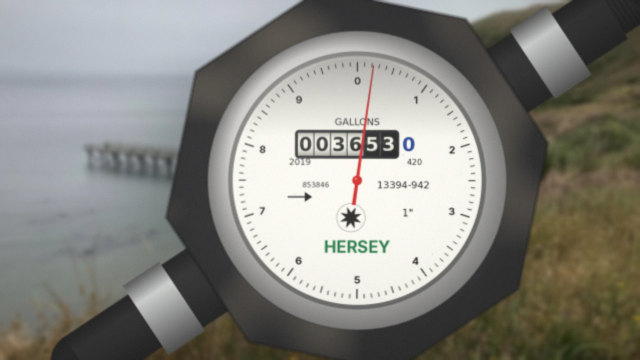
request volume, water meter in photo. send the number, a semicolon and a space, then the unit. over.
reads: 36530.2; gal
